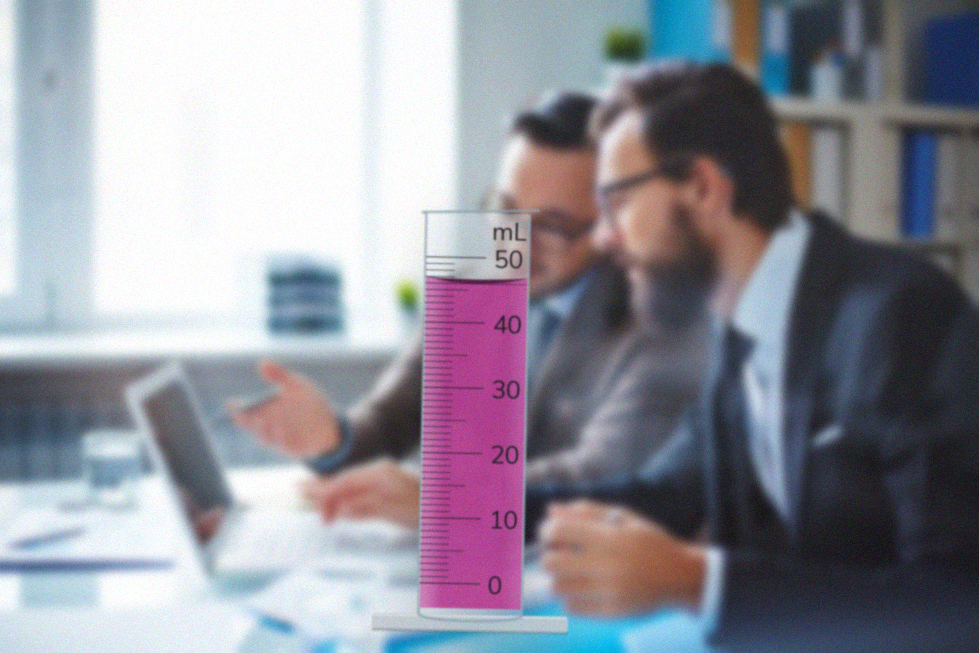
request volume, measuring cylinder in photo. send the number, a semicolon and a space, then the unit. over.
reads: 46; mL
